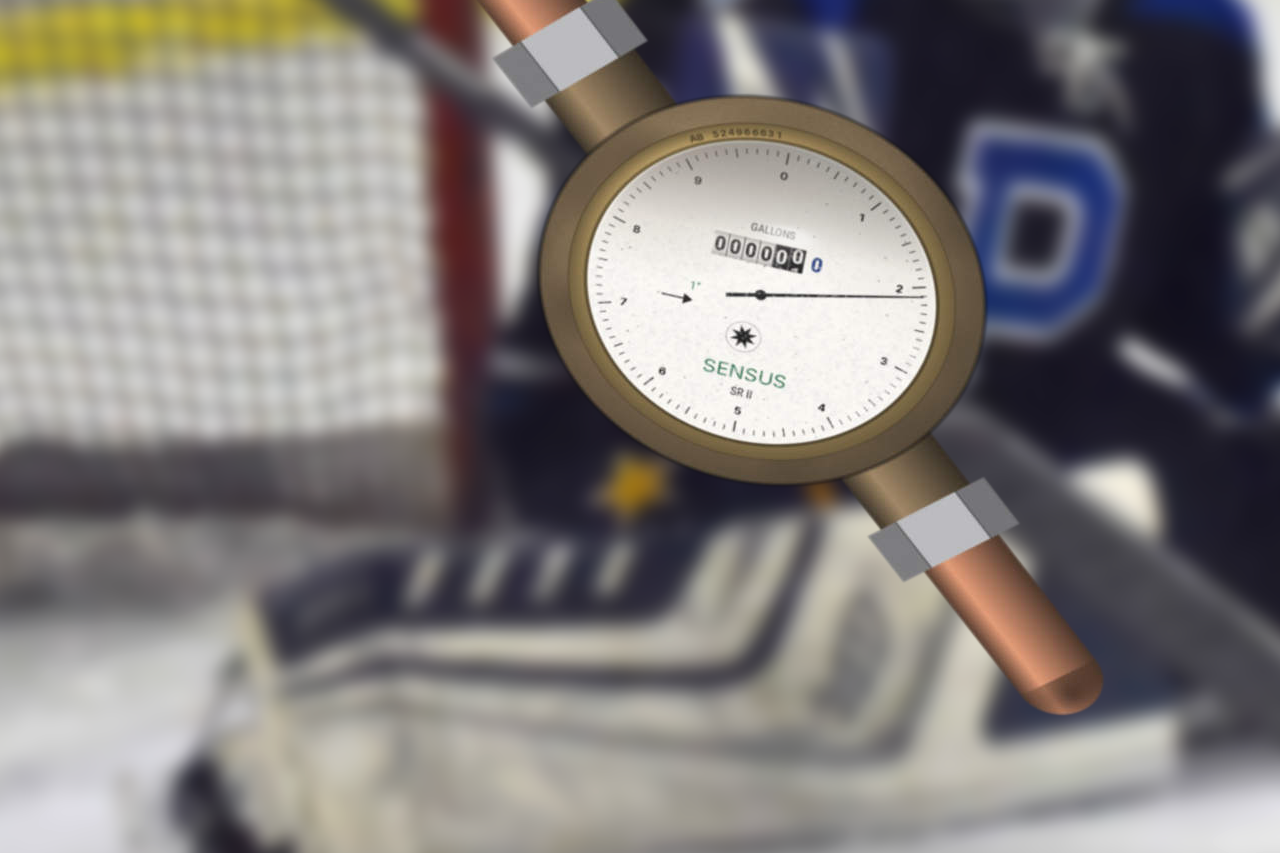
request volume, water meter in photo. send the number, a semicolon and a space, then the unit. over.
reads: 2.1; gal
